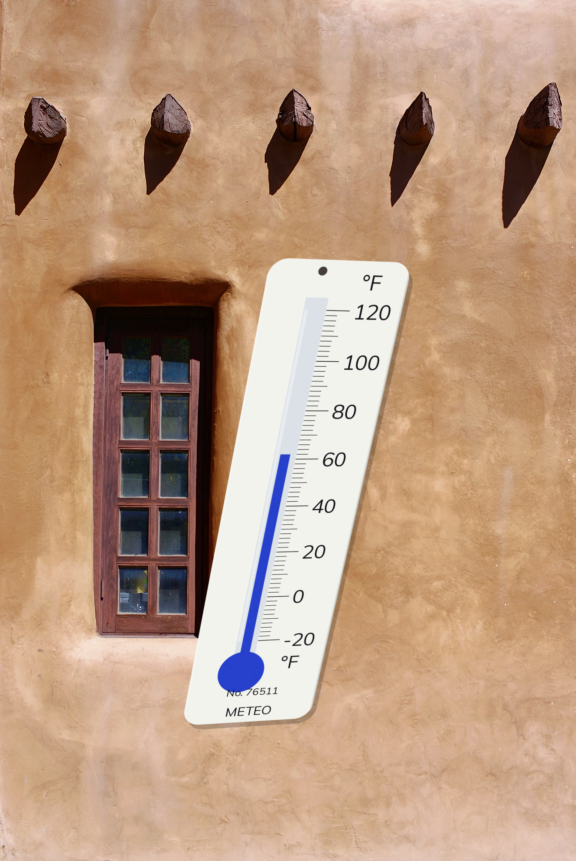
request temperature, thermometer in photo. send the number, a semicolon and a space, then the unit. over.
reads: 62; °F
